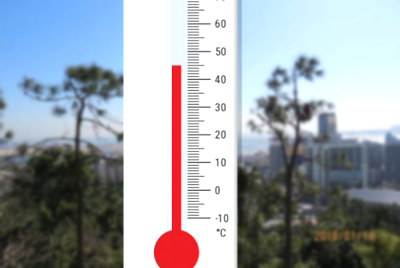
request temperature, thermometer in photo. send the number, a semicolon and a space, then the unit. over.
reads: 45; °C
